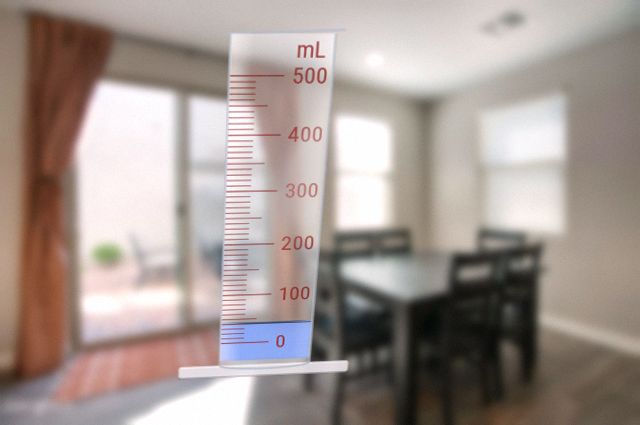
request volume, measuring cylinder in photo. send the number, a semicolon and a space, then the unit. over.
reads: 40; mL
